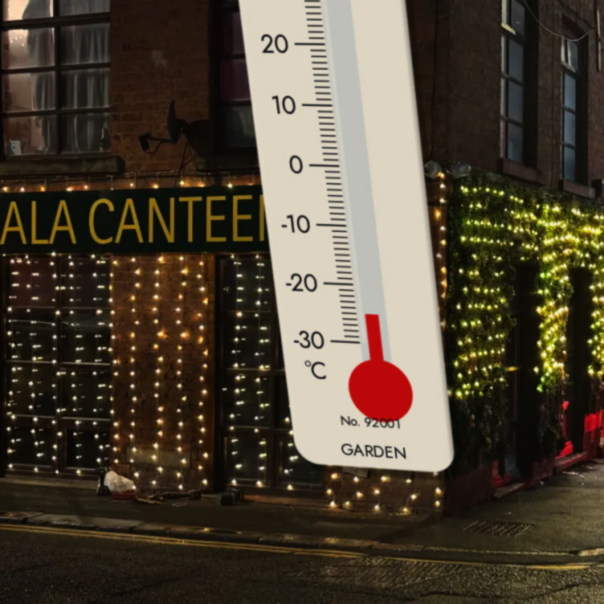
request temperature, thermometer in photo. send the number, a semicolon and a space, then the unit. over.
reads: -25; °C
